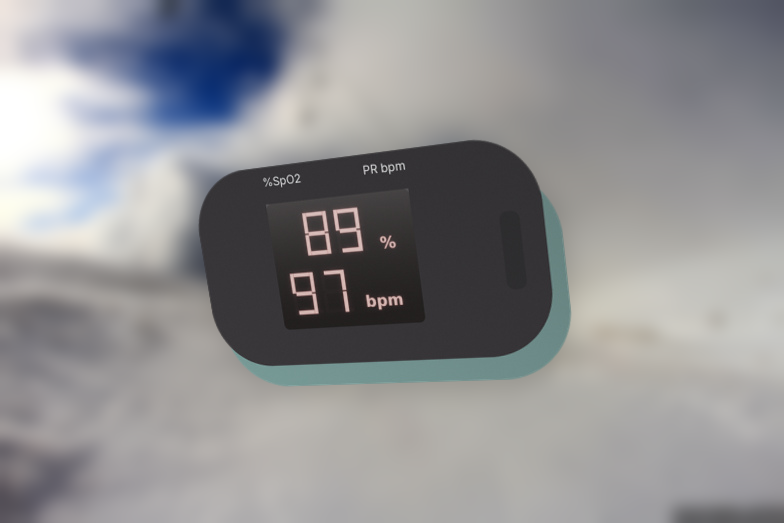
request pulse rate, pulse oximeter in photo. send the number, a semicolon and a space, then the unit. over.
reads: 97; bpm
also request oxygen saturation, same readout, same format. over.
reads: 89; %
